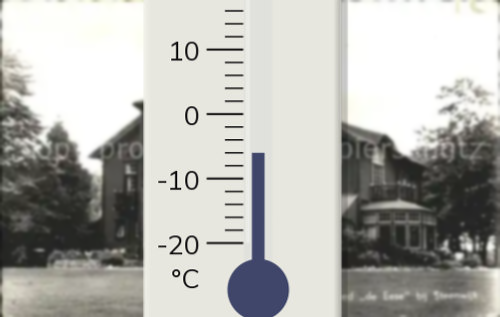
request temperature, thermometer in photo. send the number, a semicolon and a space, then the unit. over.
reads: -6; °C
